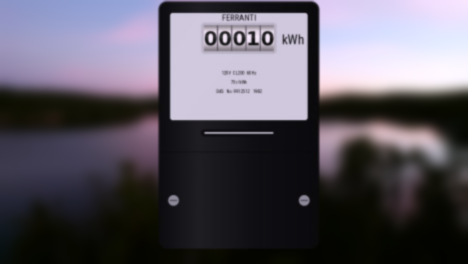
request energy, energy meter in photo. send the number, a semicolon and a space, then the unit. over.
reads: 10; kWh
